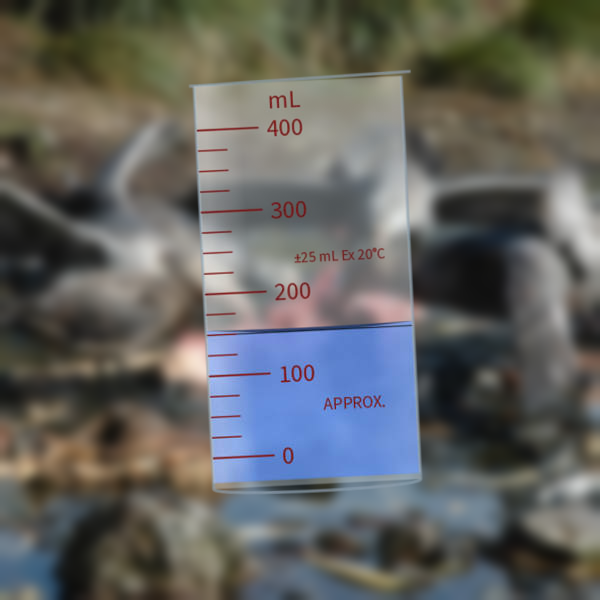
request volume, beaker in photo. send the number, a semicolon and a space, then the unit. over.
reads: 150; mL
